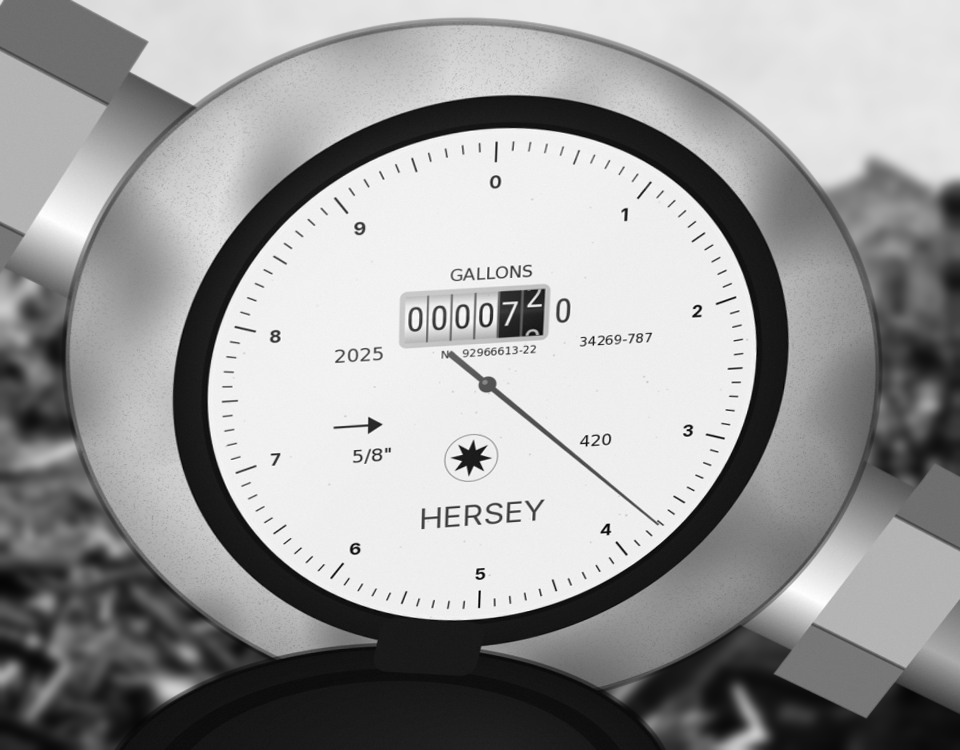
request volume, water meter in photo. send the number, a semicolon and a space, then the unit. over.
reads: 723.7; gal
